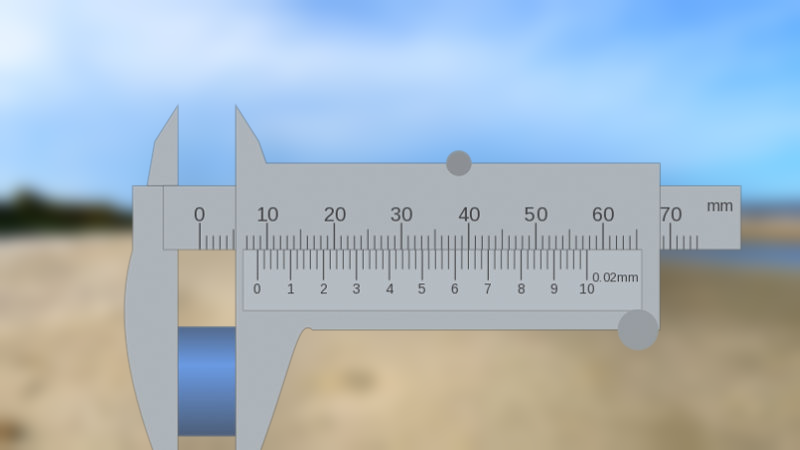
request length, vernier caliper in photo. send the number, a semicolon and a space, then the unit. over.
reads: 8.6; mm
